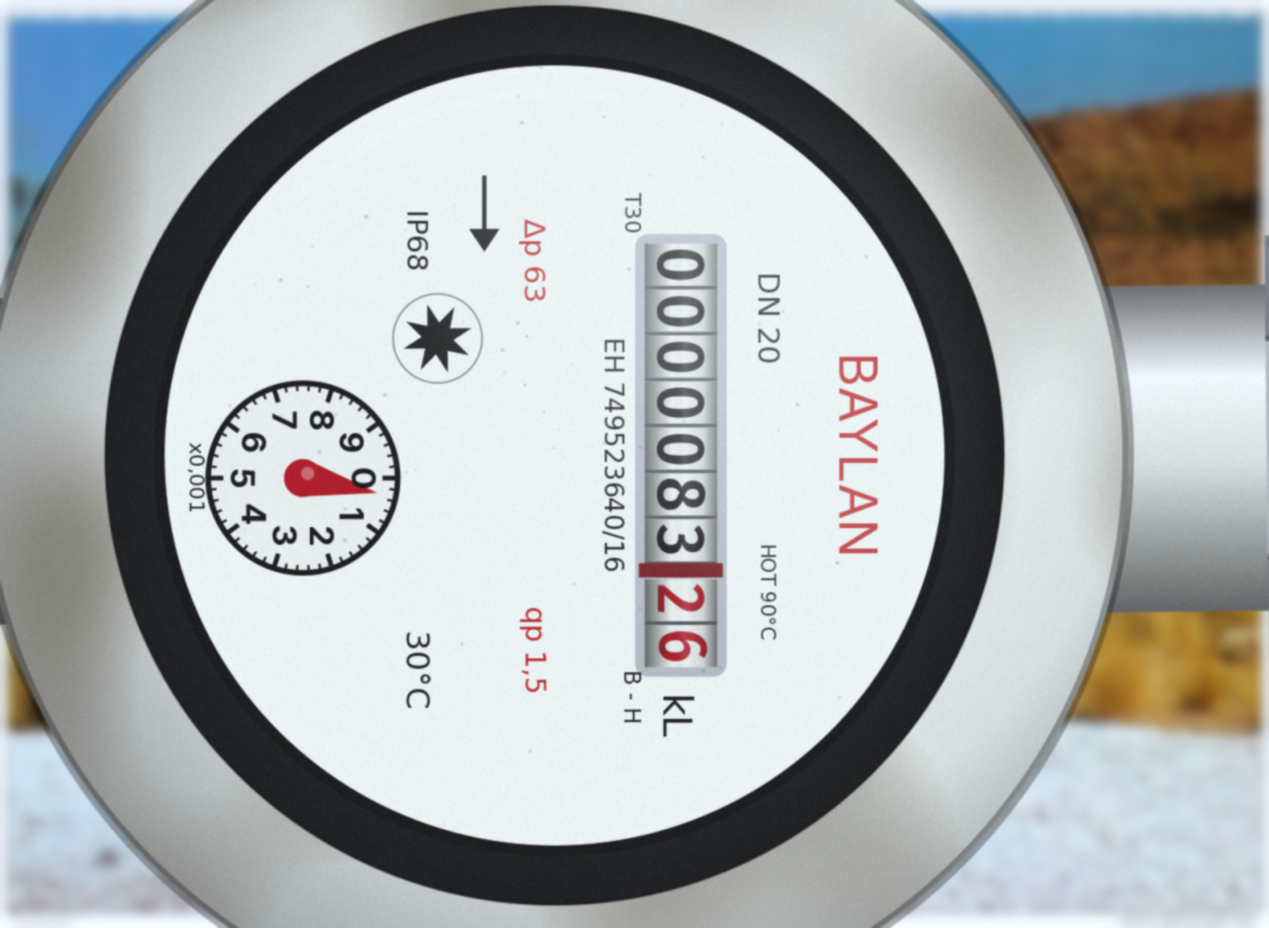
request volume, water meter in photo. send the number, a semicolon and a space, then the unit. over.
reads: 83.260; kL
